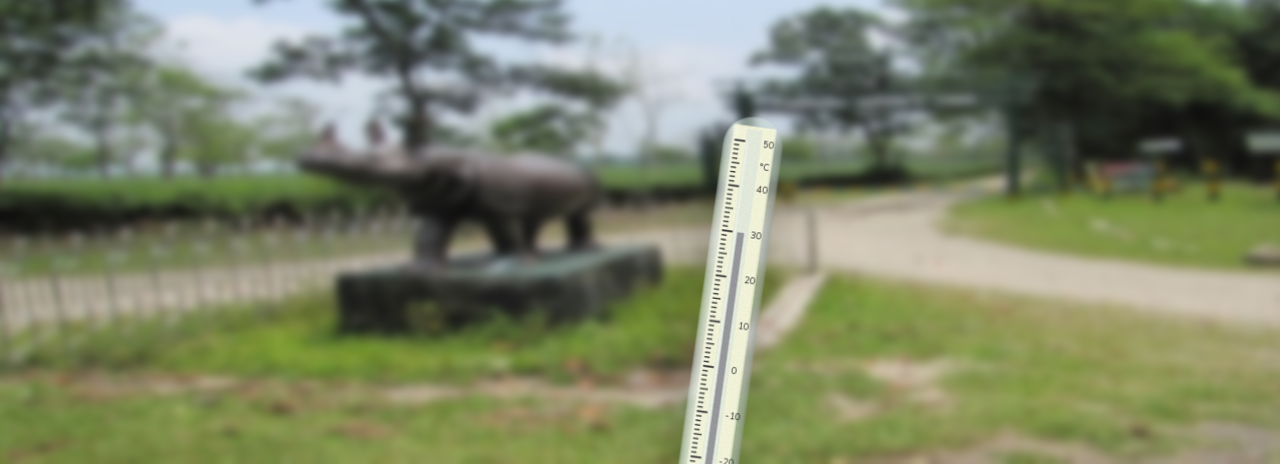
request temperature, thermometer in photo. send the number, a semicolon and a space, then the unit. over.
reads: 30; °C
